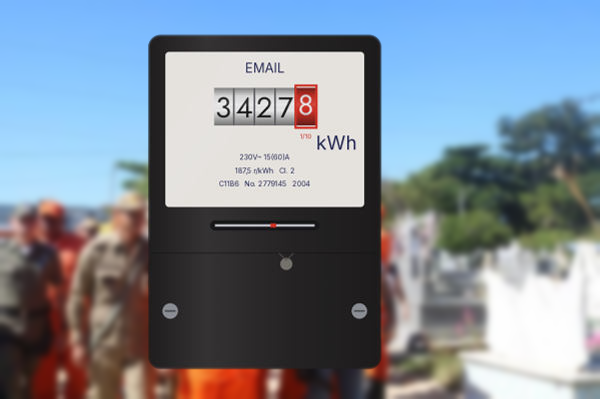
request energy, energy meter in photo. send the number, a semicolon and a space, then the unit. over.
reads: 3427.8; kWh
